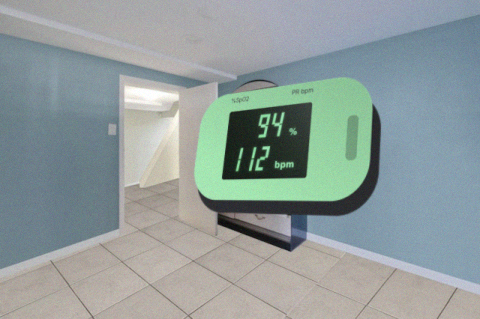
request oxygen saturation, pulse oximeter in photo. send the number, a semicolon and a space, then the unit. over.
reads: 94; %
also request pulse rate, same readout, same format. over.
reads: 112; bpm
